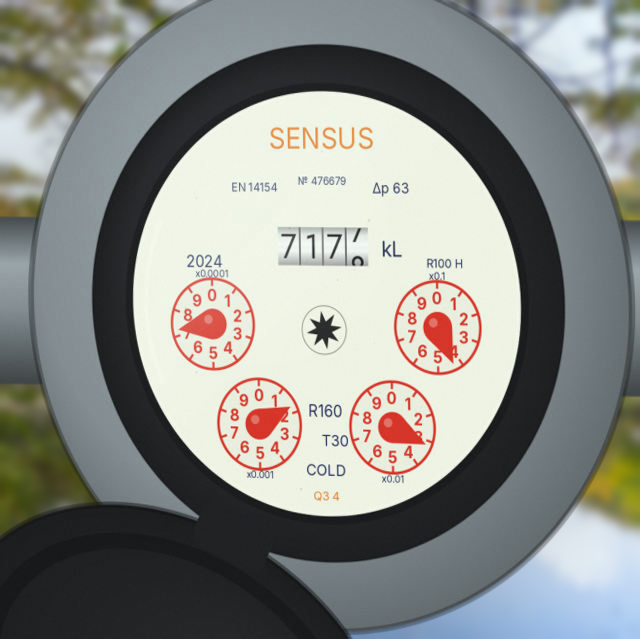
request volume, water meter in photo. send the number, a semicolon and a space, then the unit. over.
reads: 7177.4317; kL
